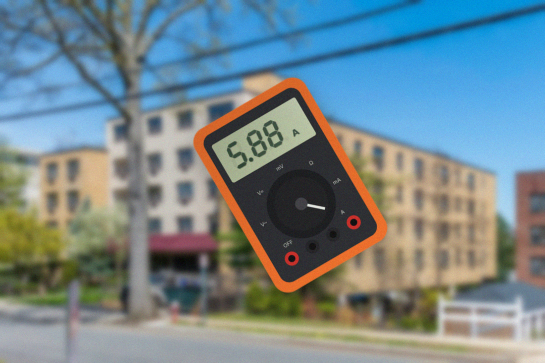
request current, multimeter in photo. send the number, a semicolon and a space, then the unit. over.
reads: 5.88; A
